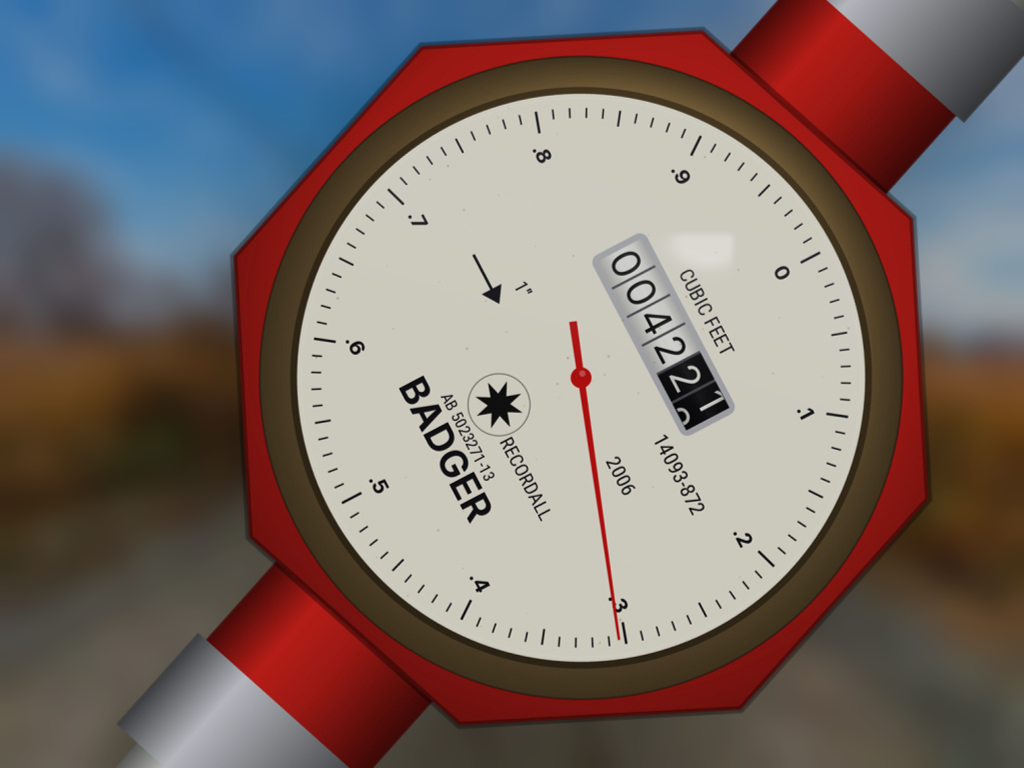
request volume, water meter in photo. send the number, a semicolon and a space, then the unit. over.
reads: 4221.30; ft³
